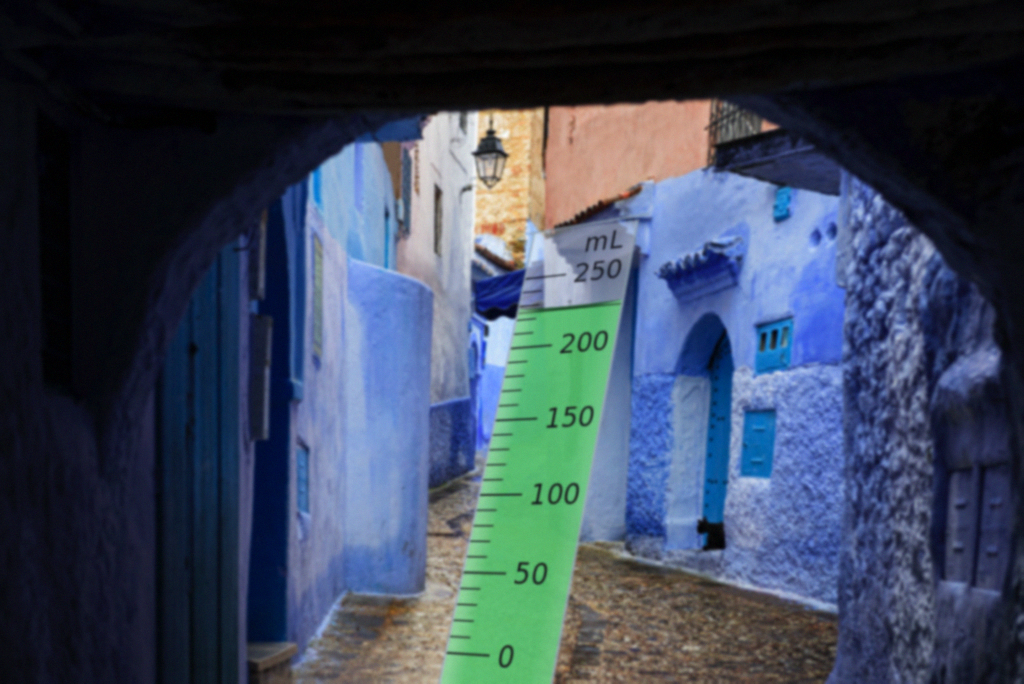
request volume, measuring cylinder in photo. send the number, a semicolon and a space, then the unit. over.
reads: 225; mL
